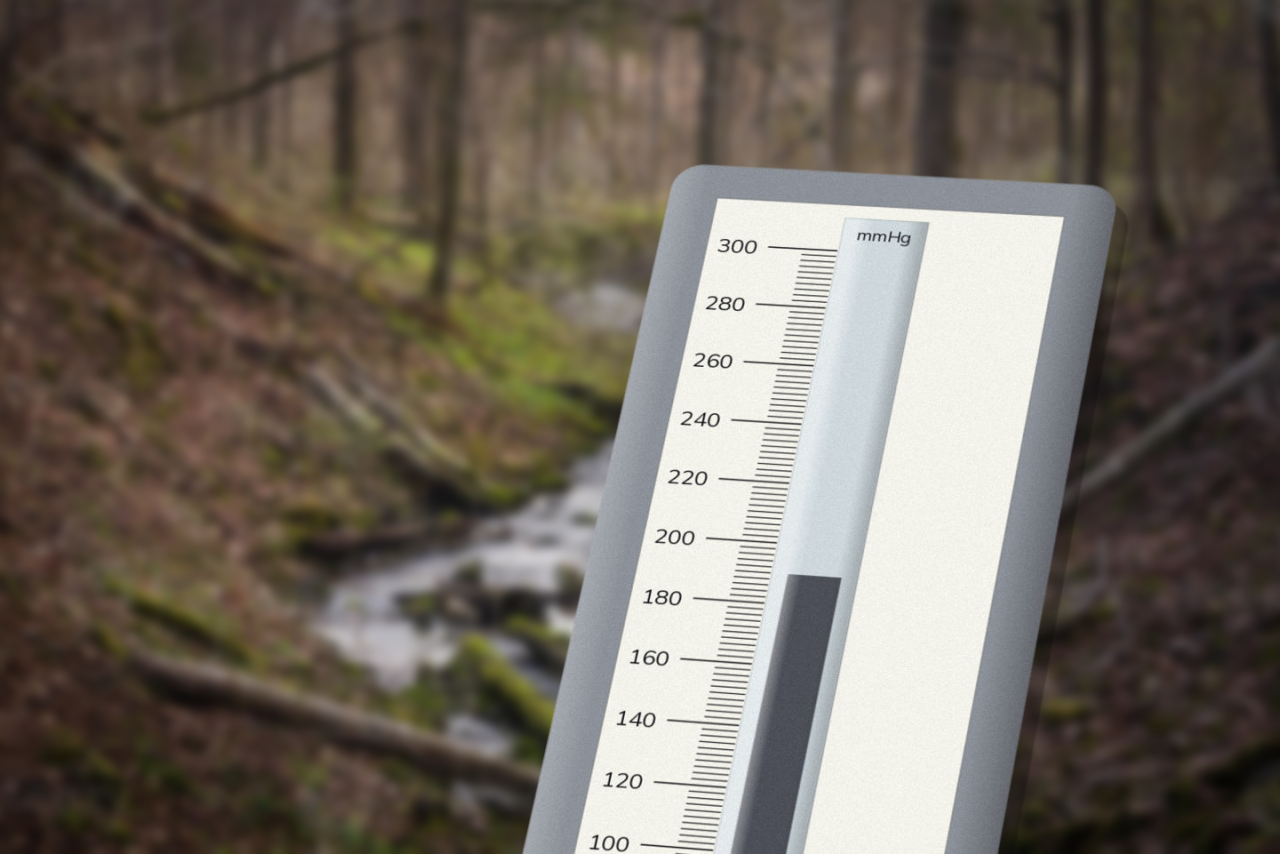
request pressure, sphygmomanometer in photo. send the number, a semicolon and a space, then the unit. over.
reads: 190; mmHg
